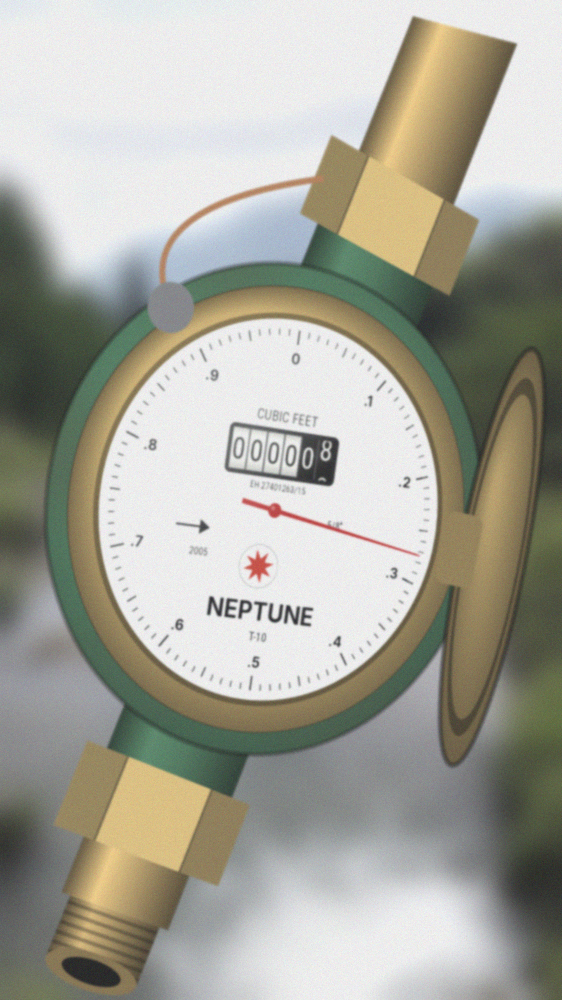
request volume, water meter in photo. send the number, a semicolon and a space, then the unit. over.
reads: 8.27; ft³
